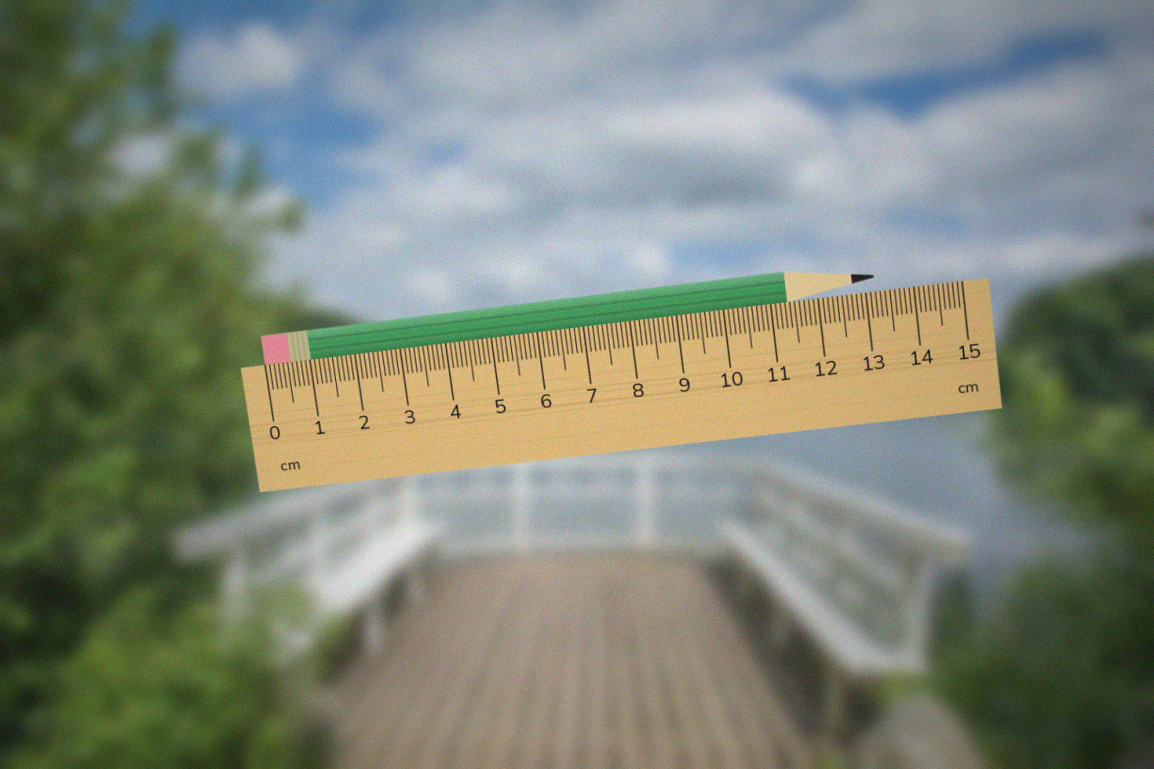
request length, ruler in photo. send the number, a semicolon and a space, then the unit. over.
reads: 13.2; cm
